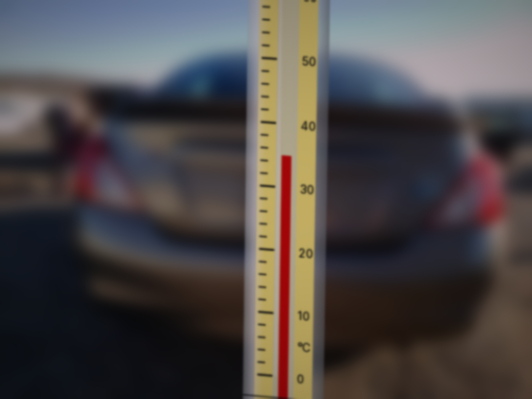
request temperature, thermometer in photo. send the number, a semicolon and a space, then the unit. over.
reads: 35; °C
